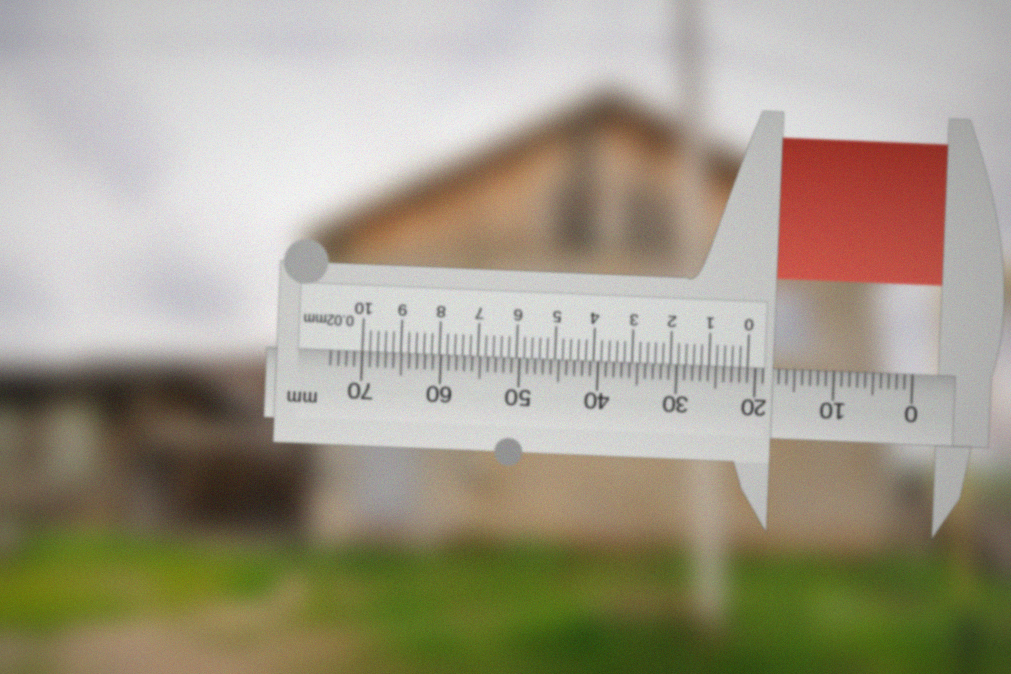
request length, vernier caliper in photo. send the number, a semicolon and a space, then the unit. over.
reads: 21.0; mm
